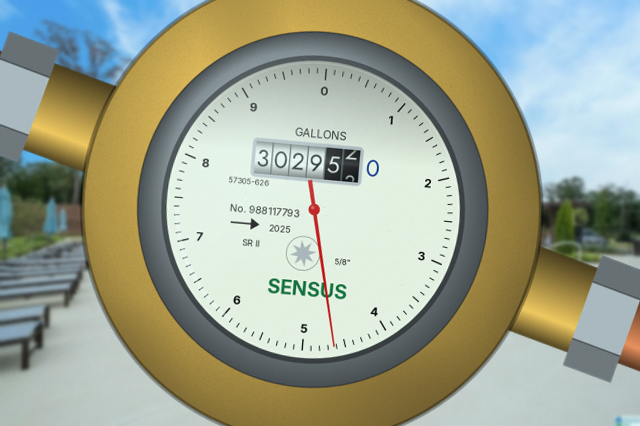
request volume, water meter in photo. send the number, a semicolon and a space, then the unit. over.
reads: 3029524.6; gal
